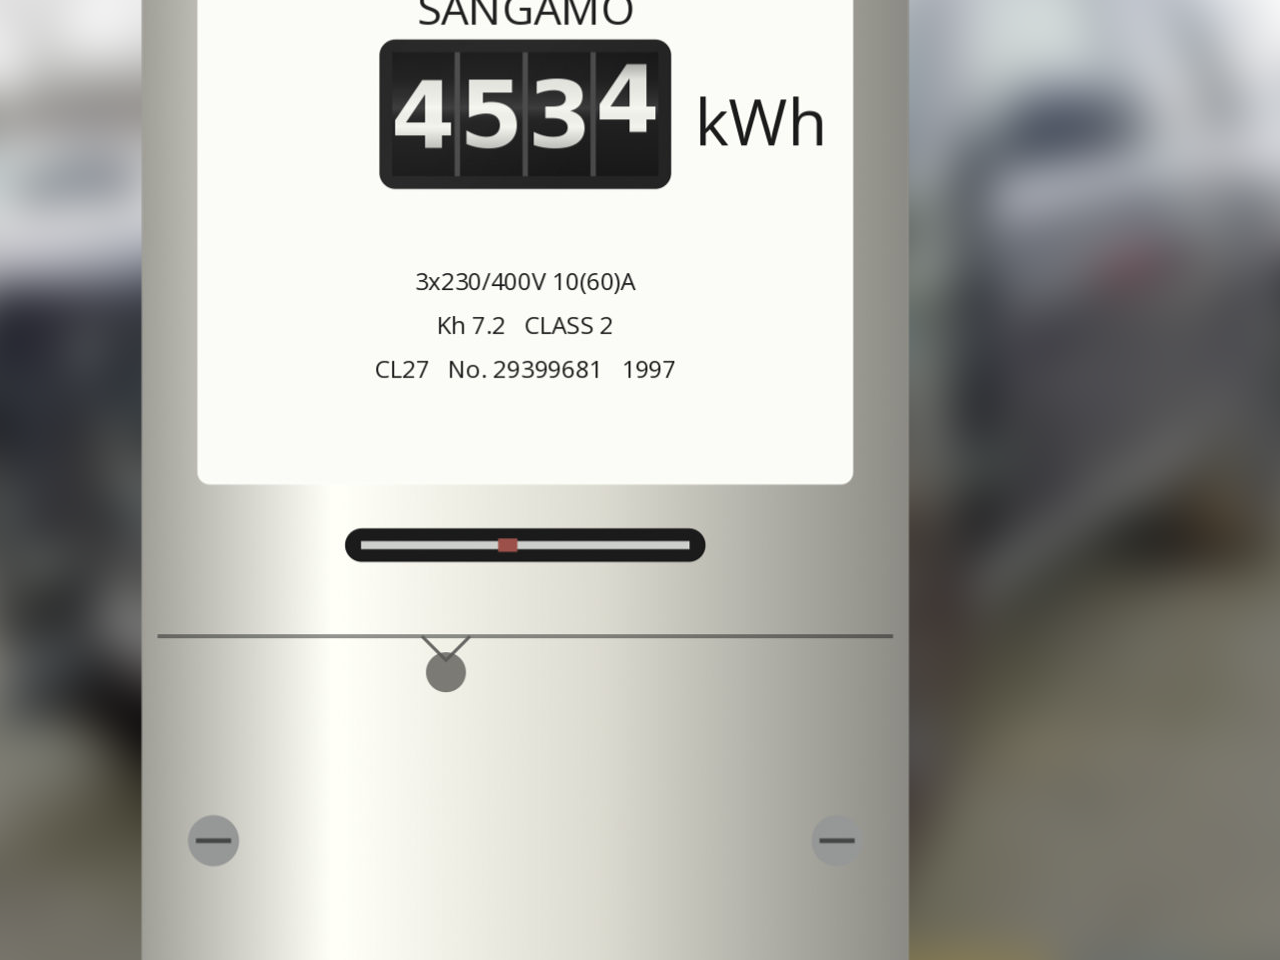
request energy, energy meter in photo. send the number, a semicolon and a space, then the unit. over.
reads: 4534; kWh
